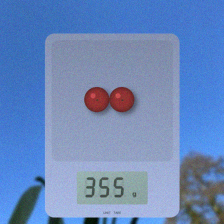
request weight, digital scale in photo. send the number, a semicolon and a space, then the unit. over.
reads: 355; g
